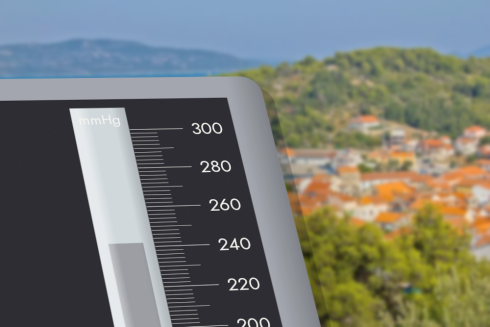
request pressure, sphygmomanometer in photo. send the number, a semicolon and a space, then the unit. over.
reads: 242; mmHg
